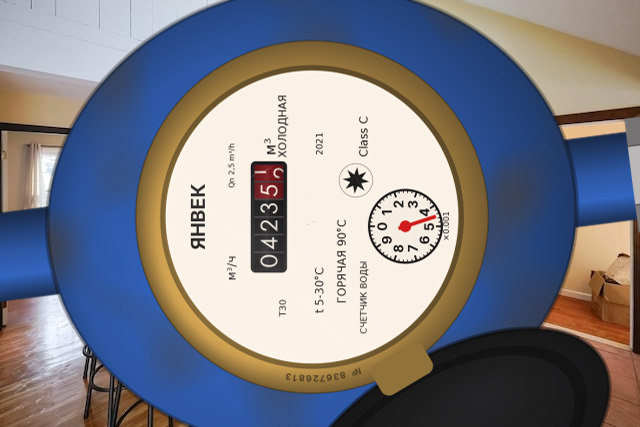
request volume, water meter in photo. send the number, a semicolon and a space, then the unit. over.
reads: 423.514; m³
